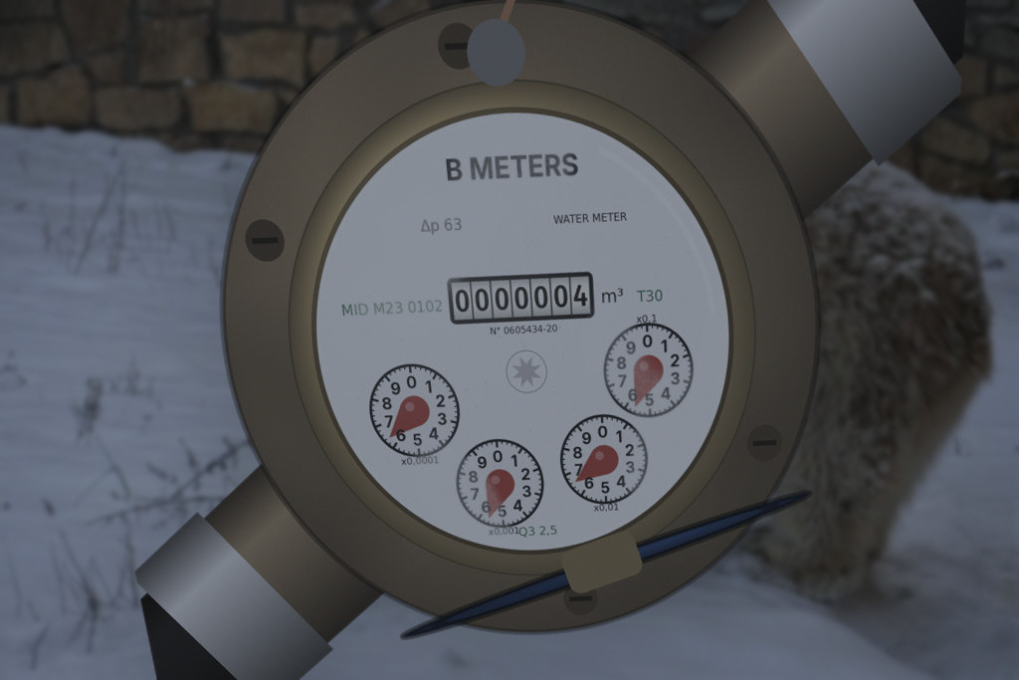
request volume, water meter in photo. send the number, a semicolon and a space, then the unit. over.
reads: 4.5656; m³
